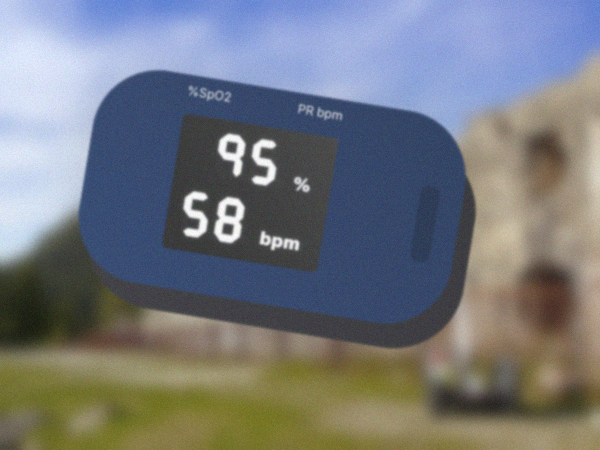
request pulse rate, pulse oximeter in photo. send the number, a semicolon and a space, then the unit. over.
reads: 58; bpm
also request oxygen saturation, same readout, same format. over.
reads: 95; %
